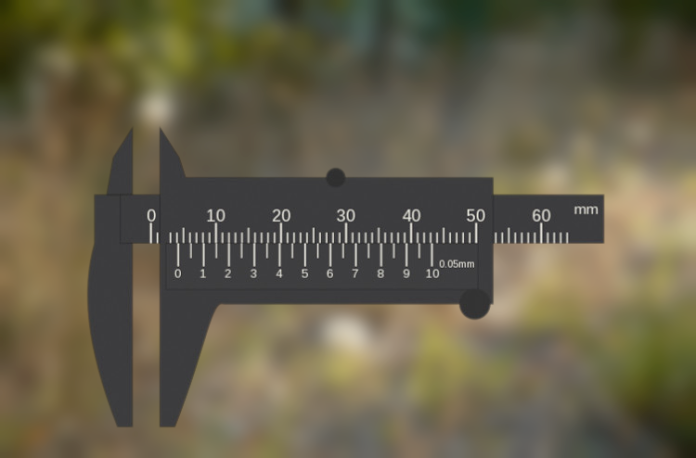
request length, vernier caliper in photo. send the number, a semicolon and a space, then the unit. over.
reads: 4.2; mm
